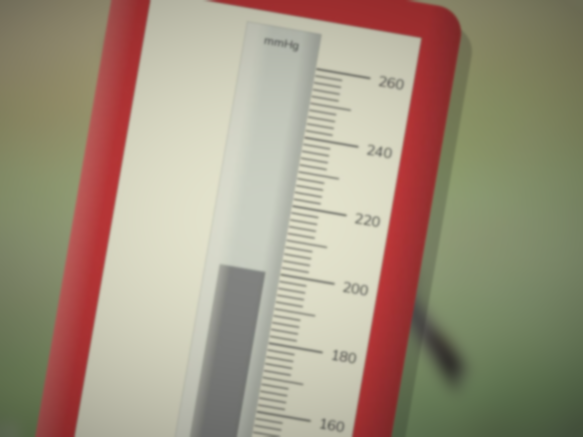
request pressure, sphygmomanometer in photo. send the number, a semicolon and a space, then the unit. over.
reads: 200; mmHg
